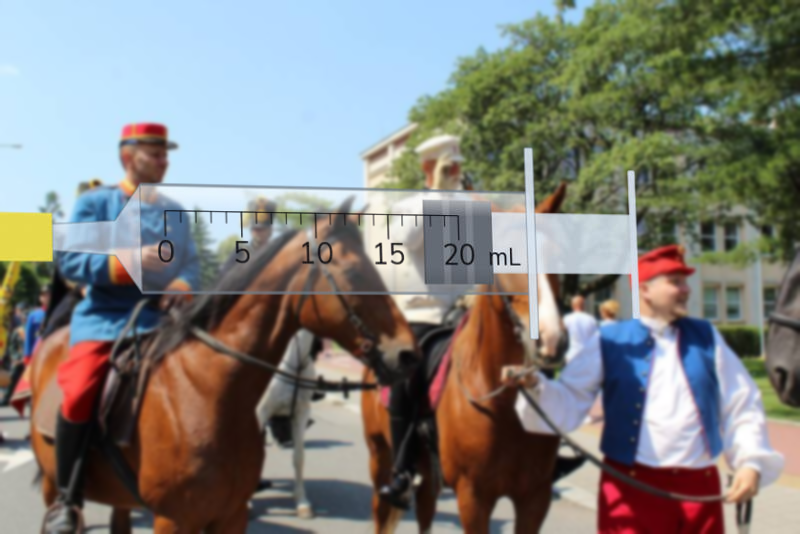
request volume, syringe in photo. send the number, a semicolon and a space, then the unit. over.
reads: 17.5; mL
